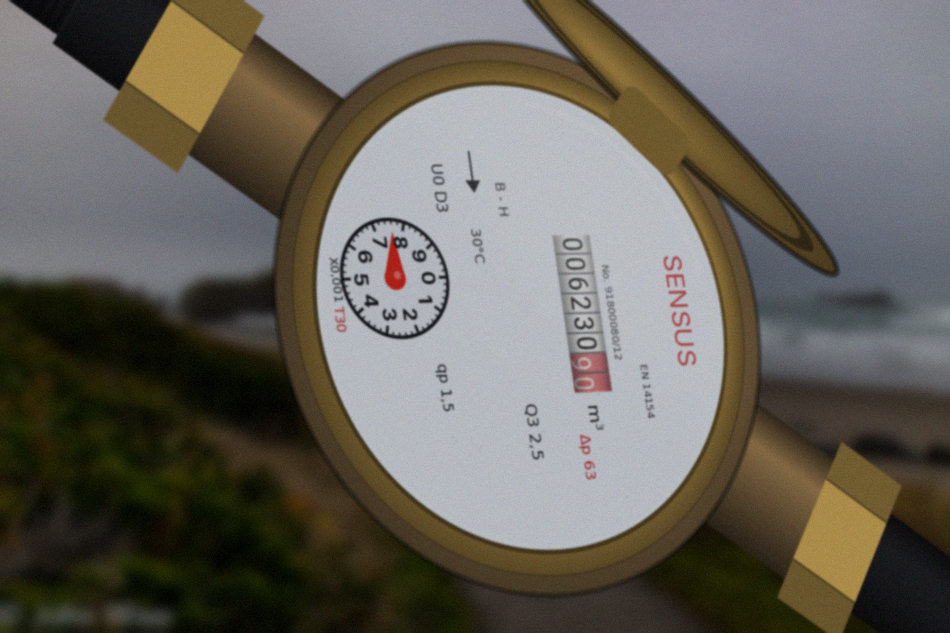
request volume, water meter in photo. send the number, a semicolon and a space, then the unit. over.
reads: 6230.897; m³
